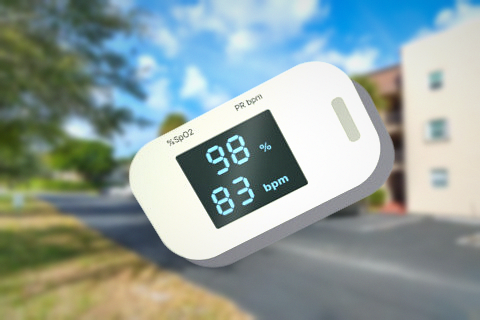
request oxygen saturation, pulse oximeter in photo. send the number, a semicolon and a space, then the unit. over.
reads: 98; %
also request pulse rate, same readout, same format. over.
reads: 83; bpm
